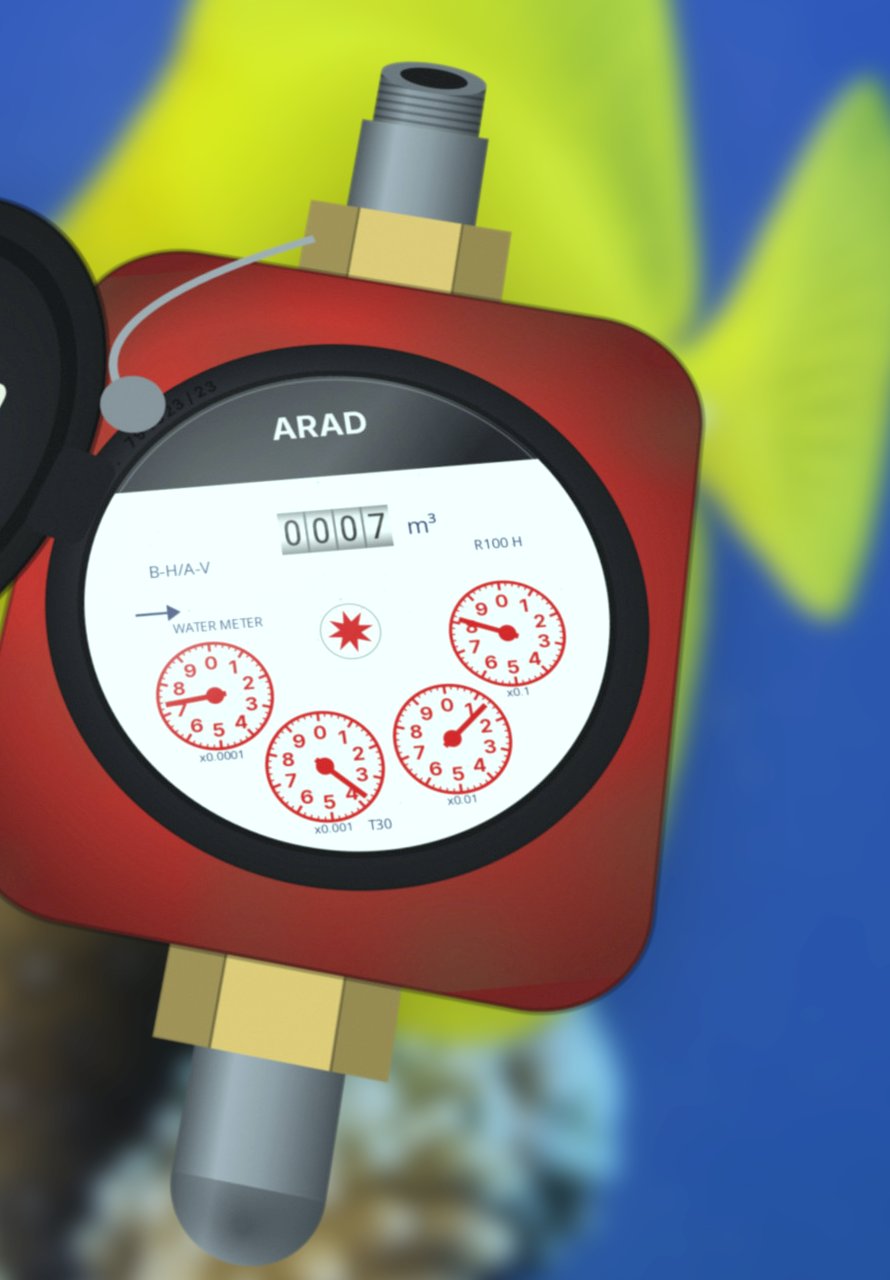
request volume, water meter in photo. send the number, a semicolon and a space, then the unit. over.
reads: 7.8137; m³
